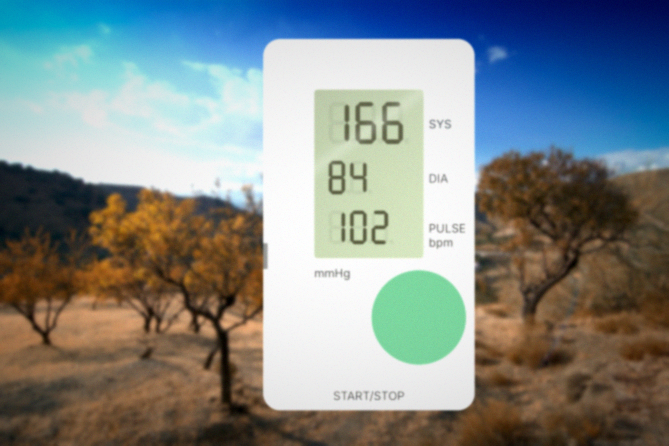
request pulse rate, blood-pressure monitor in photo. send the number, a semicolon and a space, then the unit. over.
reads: 102; bpm
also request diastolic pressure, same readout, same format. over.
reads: 84; mmHg
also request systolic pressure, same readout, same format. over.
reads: 166; mmHg
